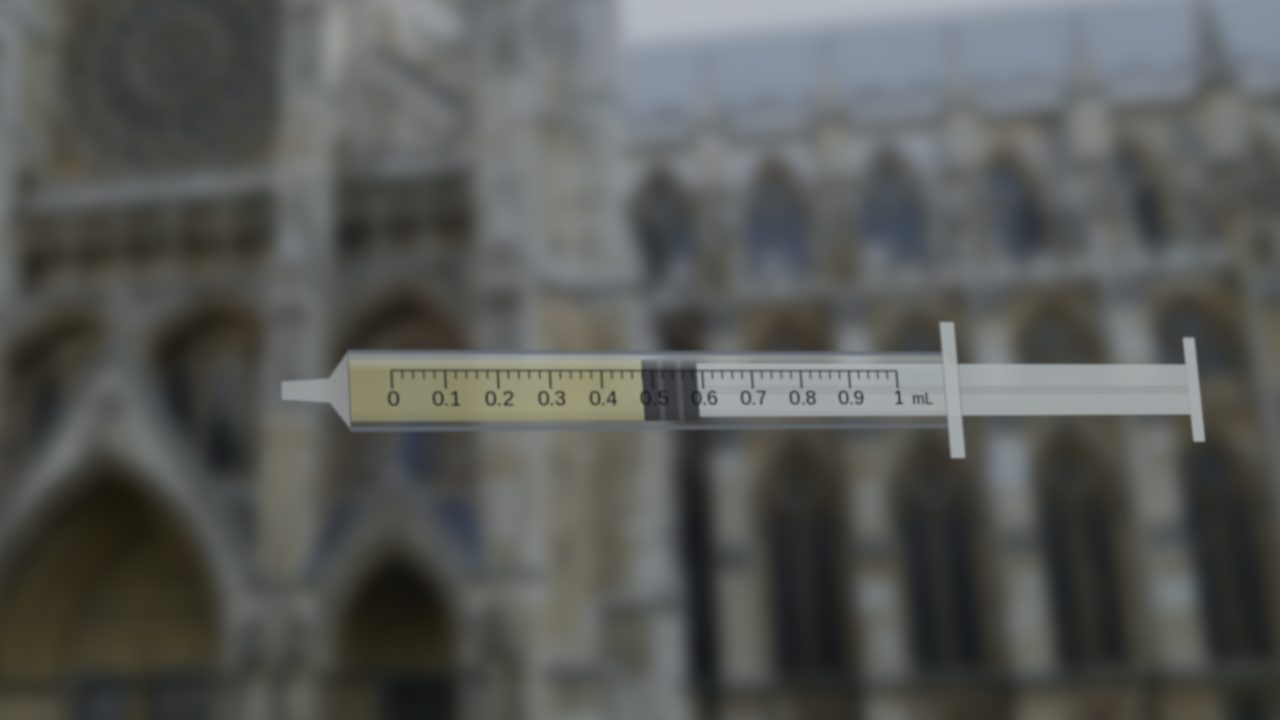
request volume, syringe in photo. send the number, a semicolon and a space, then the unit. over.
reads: 0.48; mL
